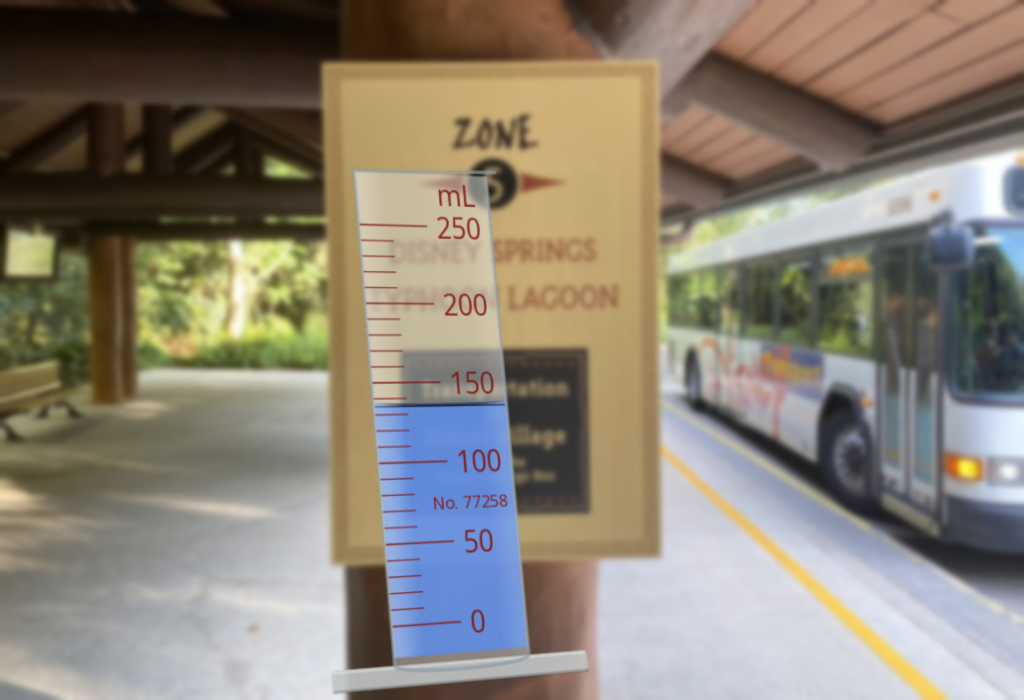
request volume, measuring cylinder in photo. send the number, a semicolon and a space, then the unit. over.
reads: 135; mL
